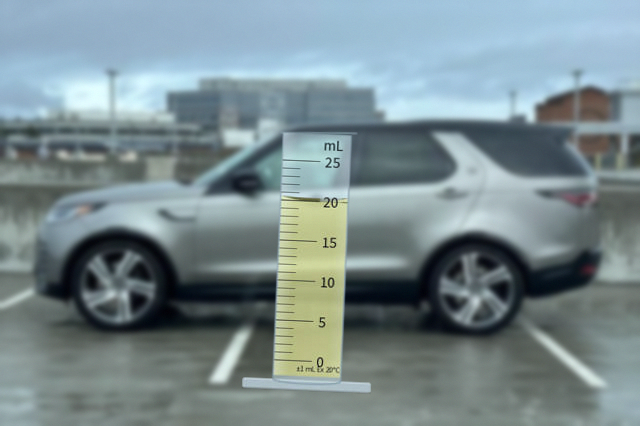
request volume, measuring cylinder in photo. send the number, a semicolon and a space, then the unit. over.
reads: 20; mL
